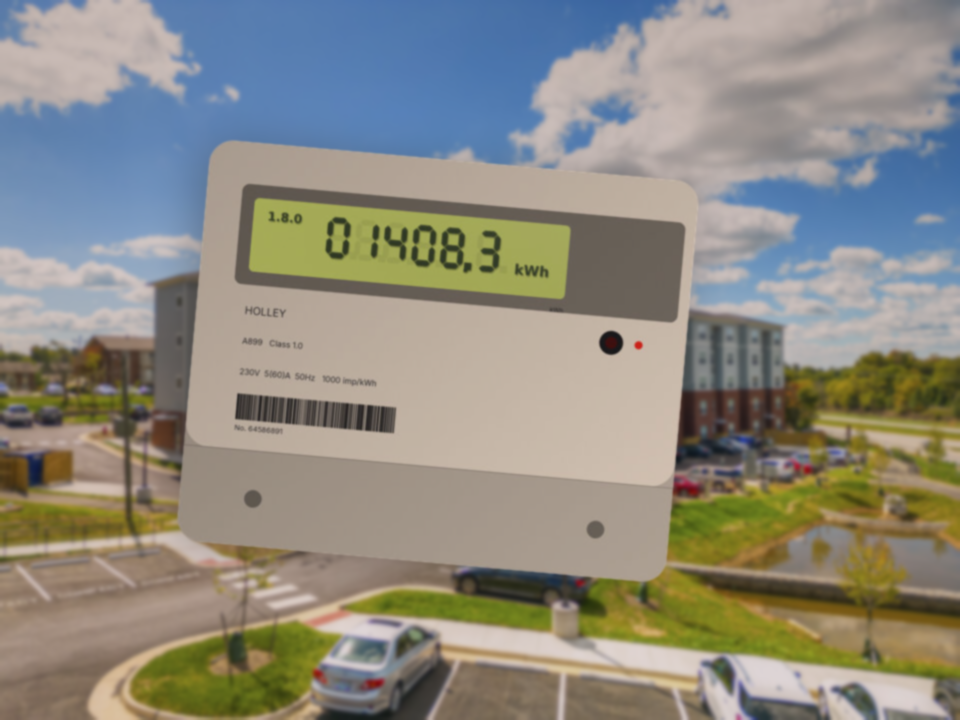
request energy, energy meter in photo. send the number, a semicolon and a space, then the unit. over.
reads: 1408.3; kWh
